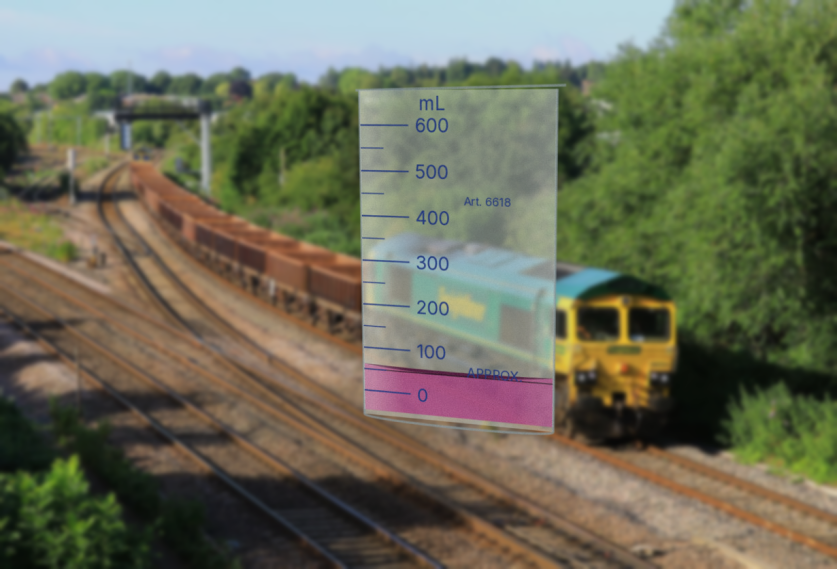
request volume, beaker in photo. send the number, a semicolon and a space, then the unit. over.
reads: 50; mL
